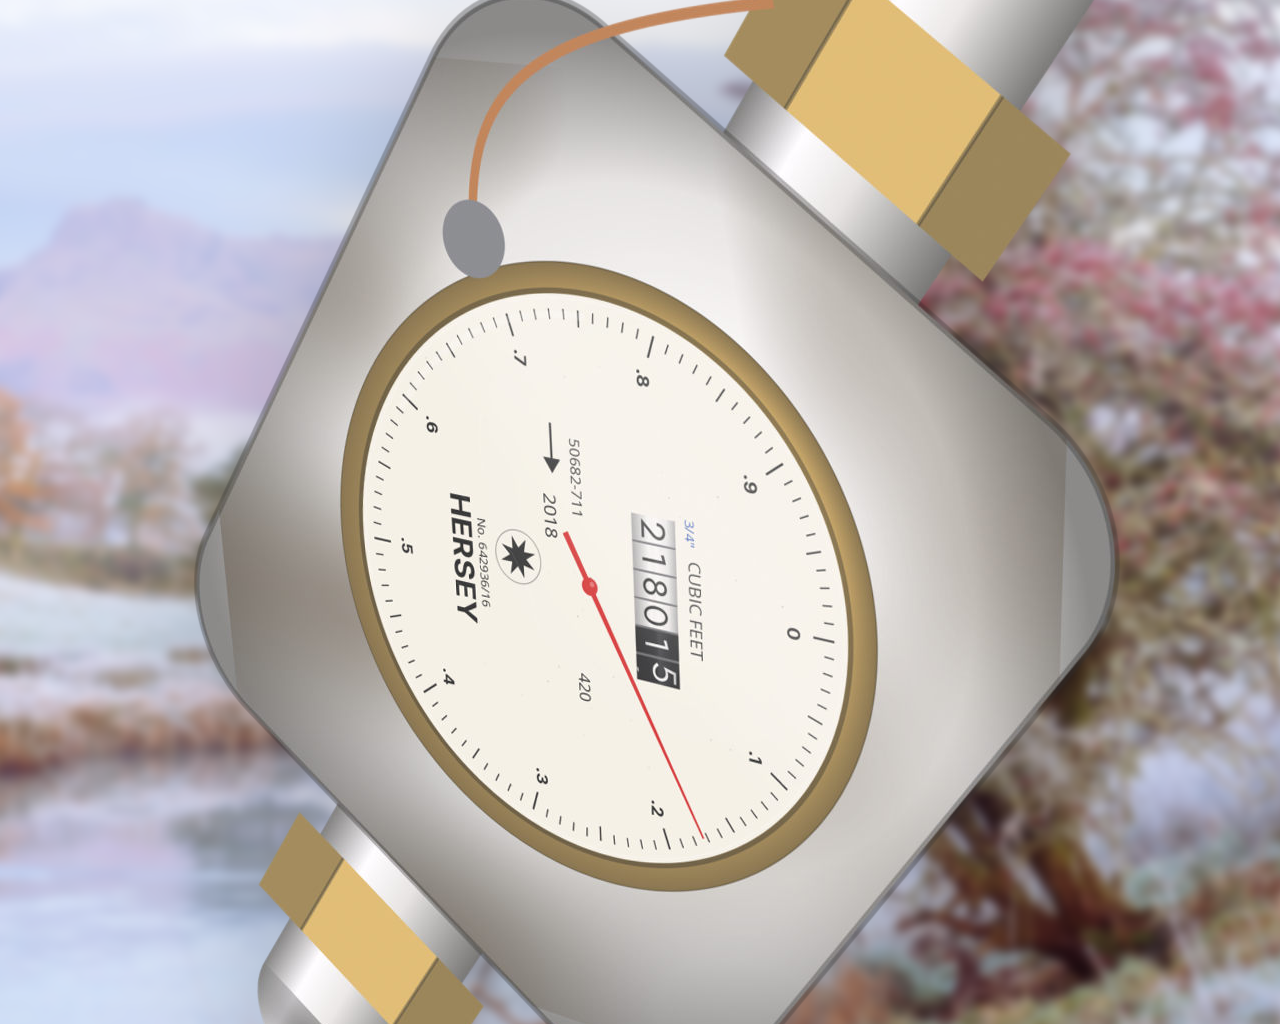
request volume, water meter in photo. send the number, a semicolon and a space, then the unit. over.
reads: 218015.17; ft³
